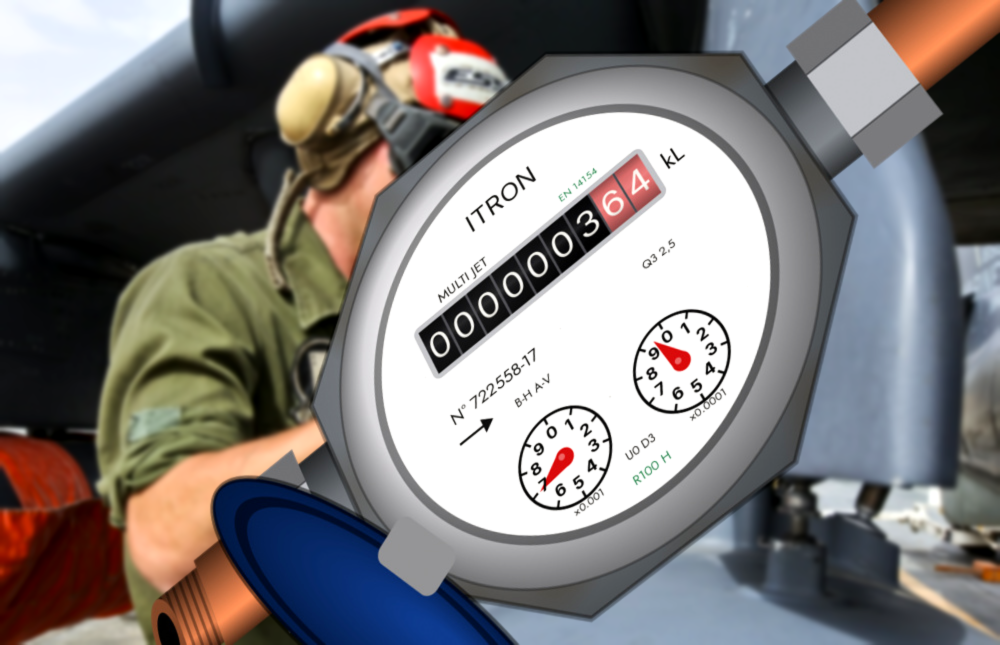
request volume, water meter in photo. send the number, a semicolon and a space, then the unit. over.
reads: 3.6469; kL
